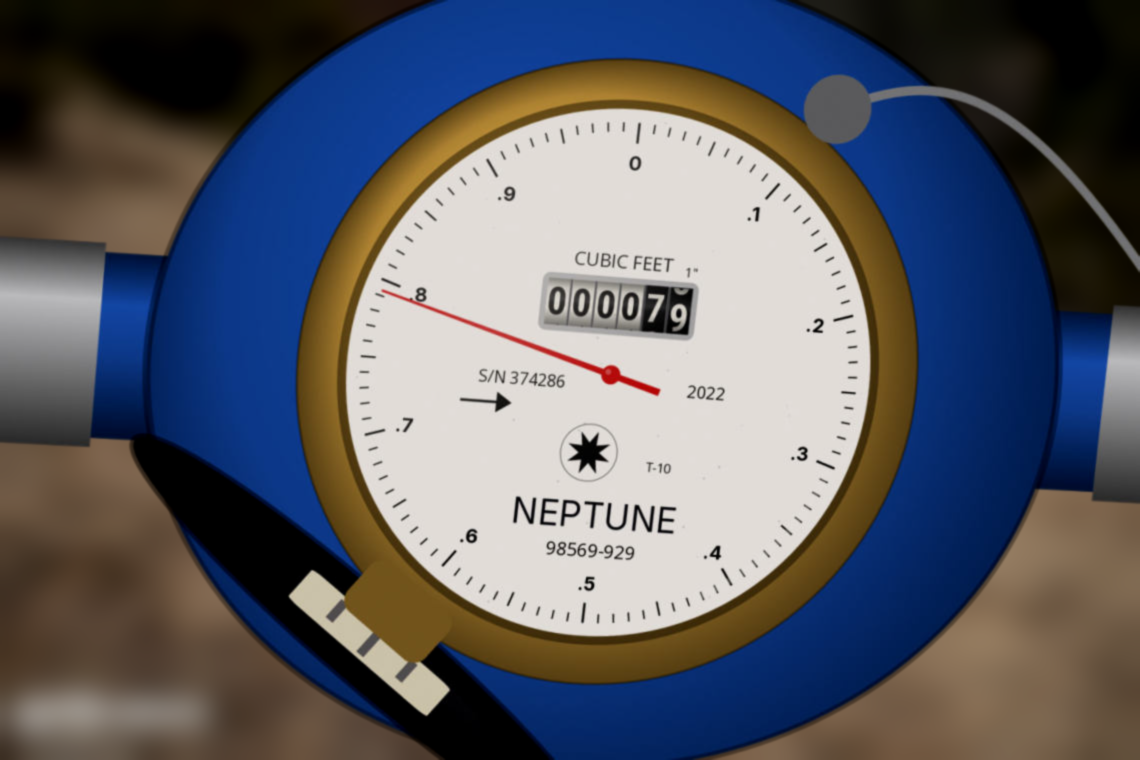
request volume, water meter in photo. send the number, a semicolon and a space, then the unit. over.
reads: 78.79; ft³
